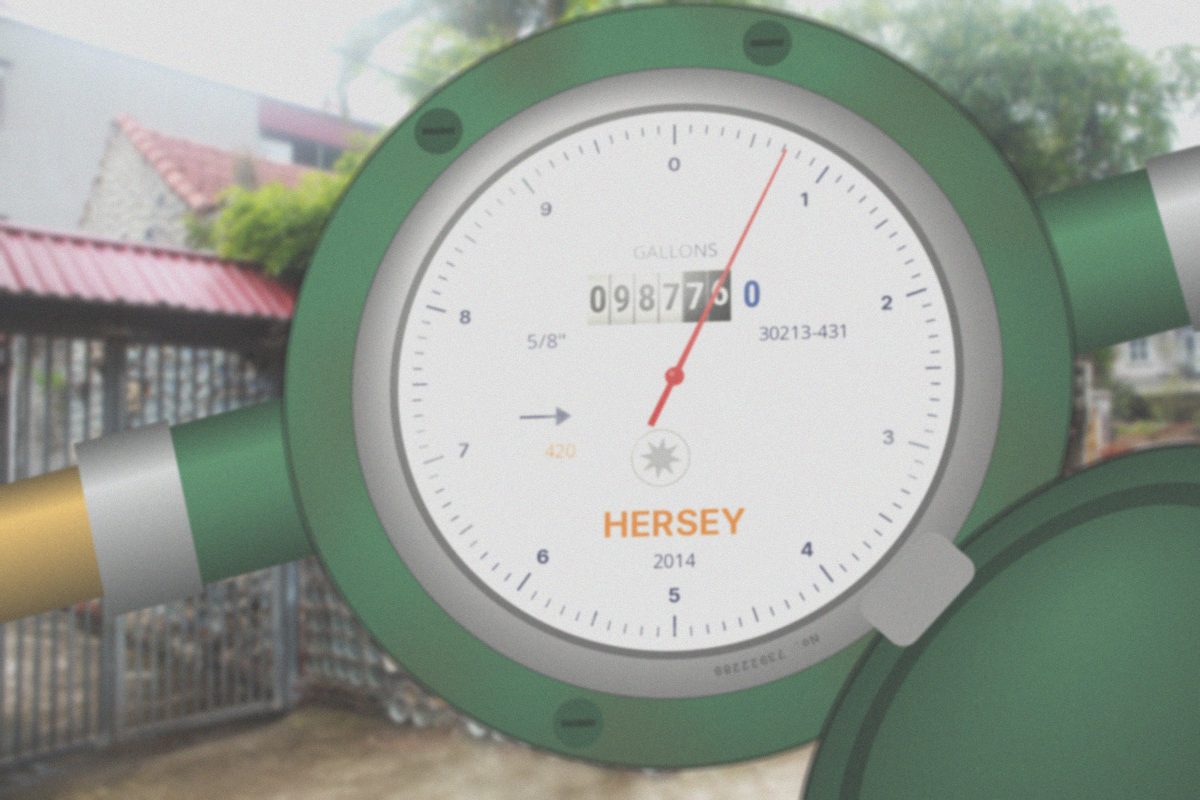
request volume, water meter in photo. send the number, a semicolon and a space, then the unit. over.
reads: 987760.7; gal
